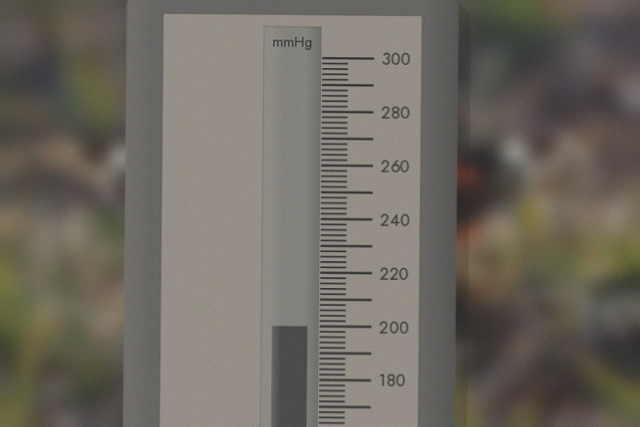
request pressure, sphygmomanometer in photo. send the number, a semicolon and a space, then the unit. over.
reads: 200; mmHg
